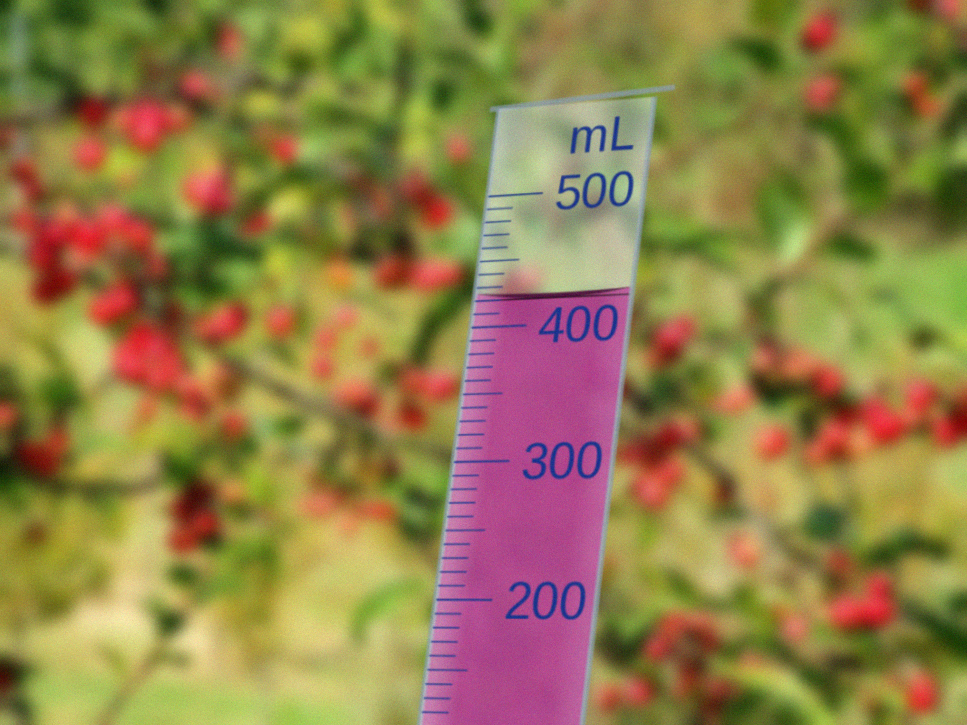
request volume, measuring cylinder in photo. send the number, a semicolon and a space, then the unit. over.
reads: 420; mL
